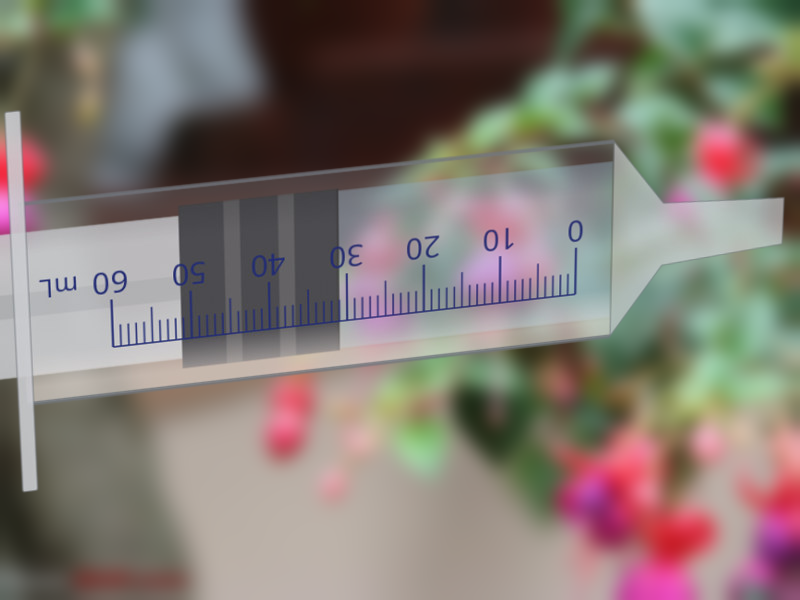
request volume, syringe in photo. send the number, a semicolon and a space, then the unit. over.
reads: 31; mL
